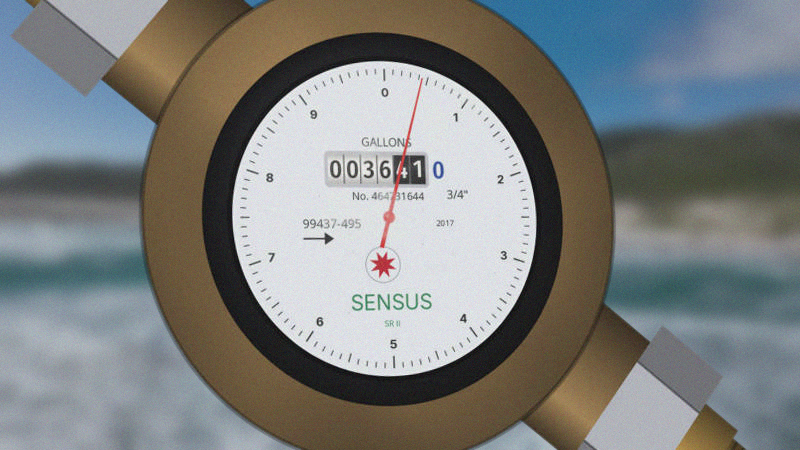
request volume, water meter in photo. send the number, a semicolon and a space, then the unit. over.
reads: 36410.4; gal
